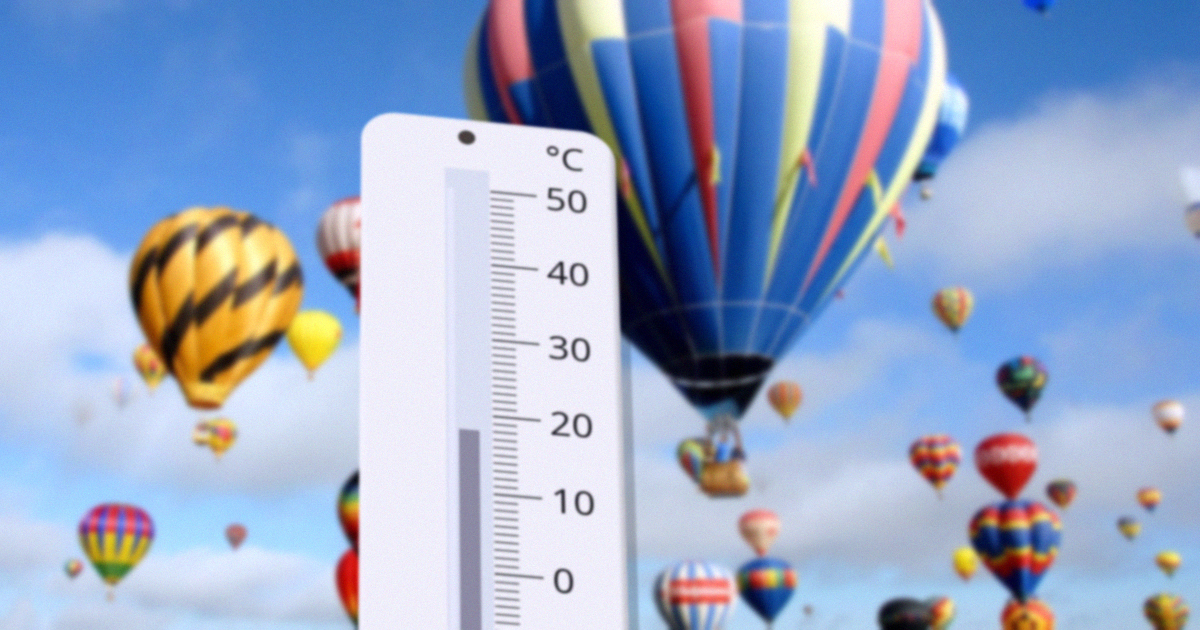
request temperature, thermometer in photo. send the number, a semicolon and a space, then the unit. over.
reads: 18; °C
